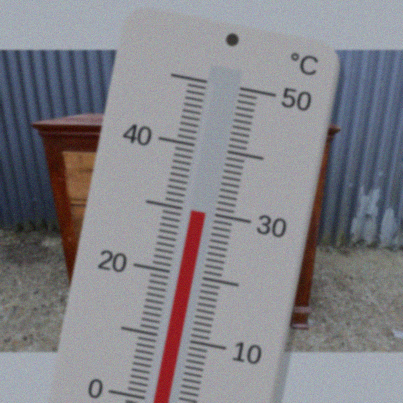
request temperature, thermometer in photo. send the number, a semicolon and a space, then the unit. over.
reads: 30; °C
